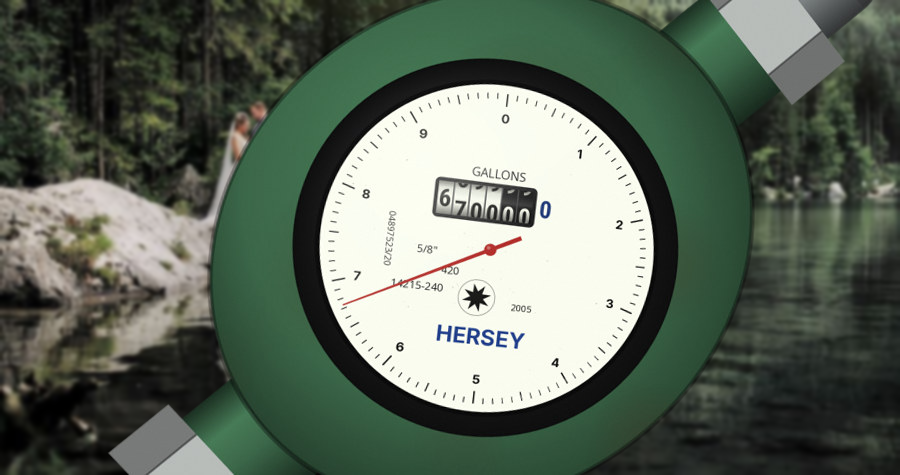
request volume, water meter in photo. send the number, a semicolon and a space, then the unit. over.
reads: 6699996.7; gal
